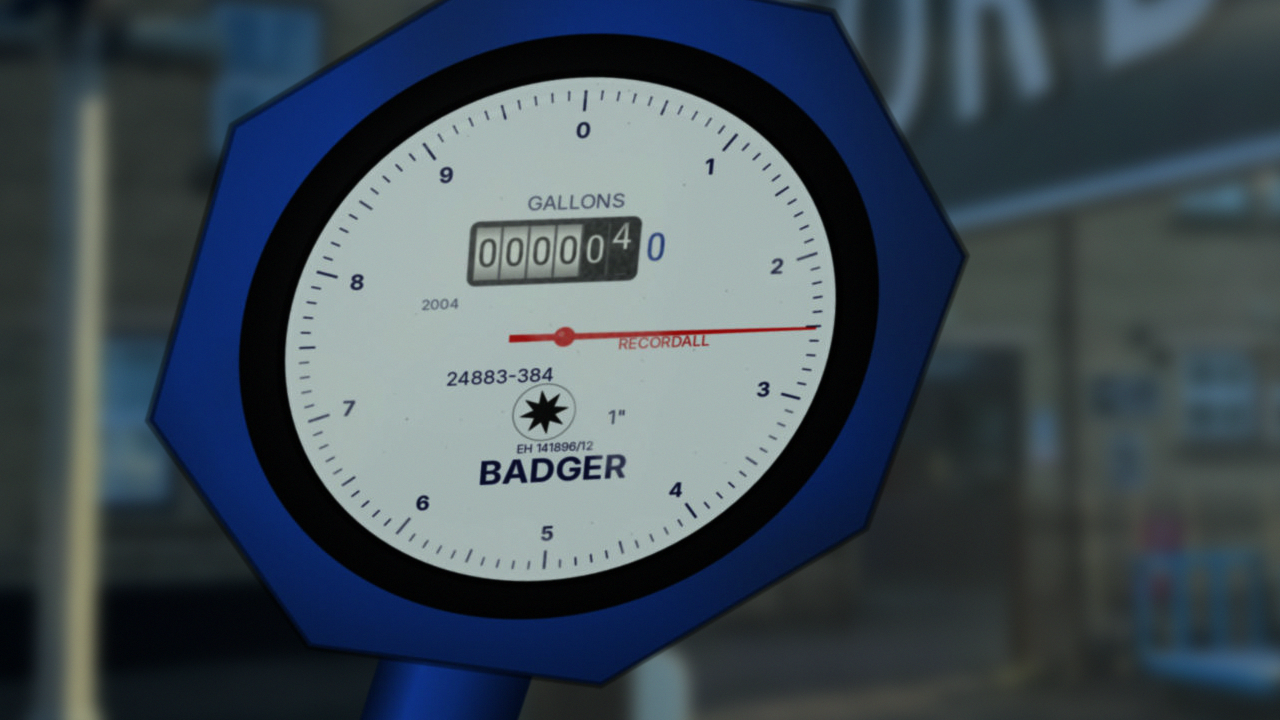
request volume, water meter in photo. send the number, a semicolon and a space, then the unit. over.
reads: 42.5; gal
